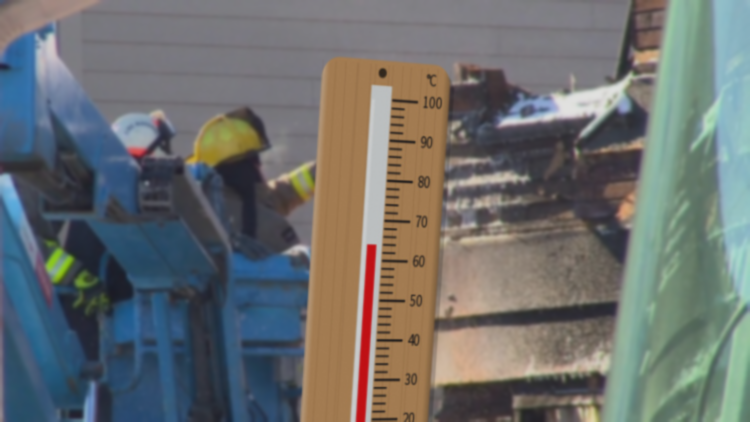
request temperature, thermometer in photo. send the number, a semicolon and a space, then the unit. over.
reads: 64; °C
